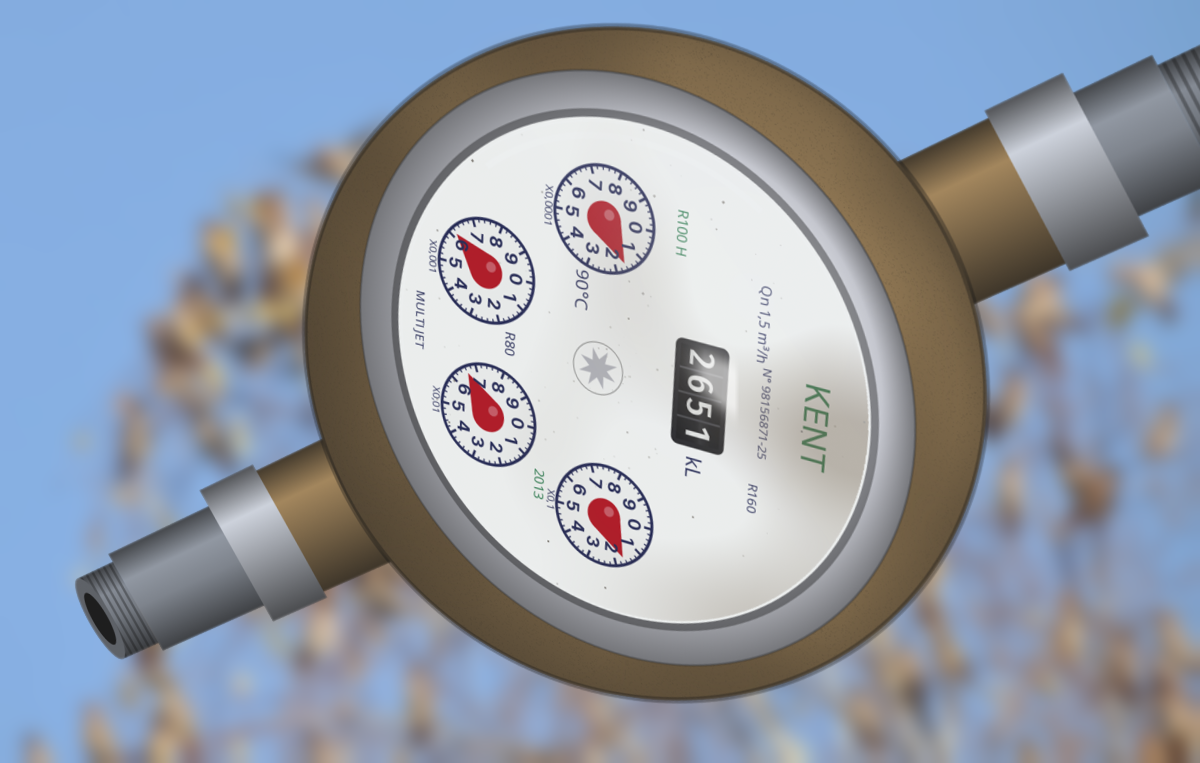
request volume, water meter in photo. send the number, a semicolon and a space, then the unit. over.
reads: 2651.1661; kL
